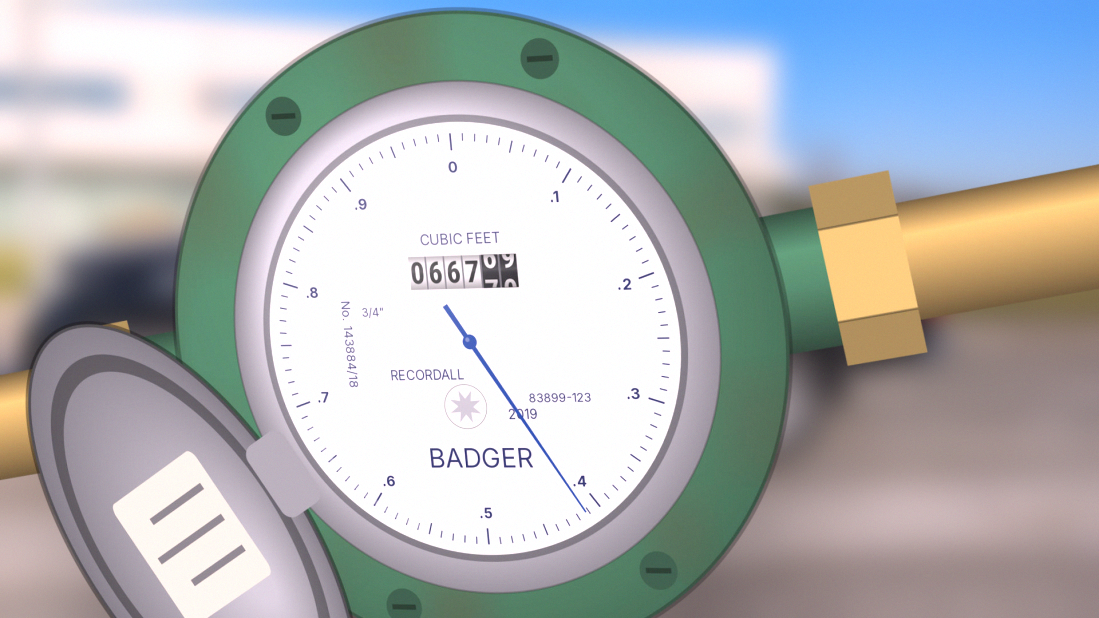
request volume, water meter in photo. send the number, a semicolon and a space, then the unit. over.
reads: 66769.41; ft³
